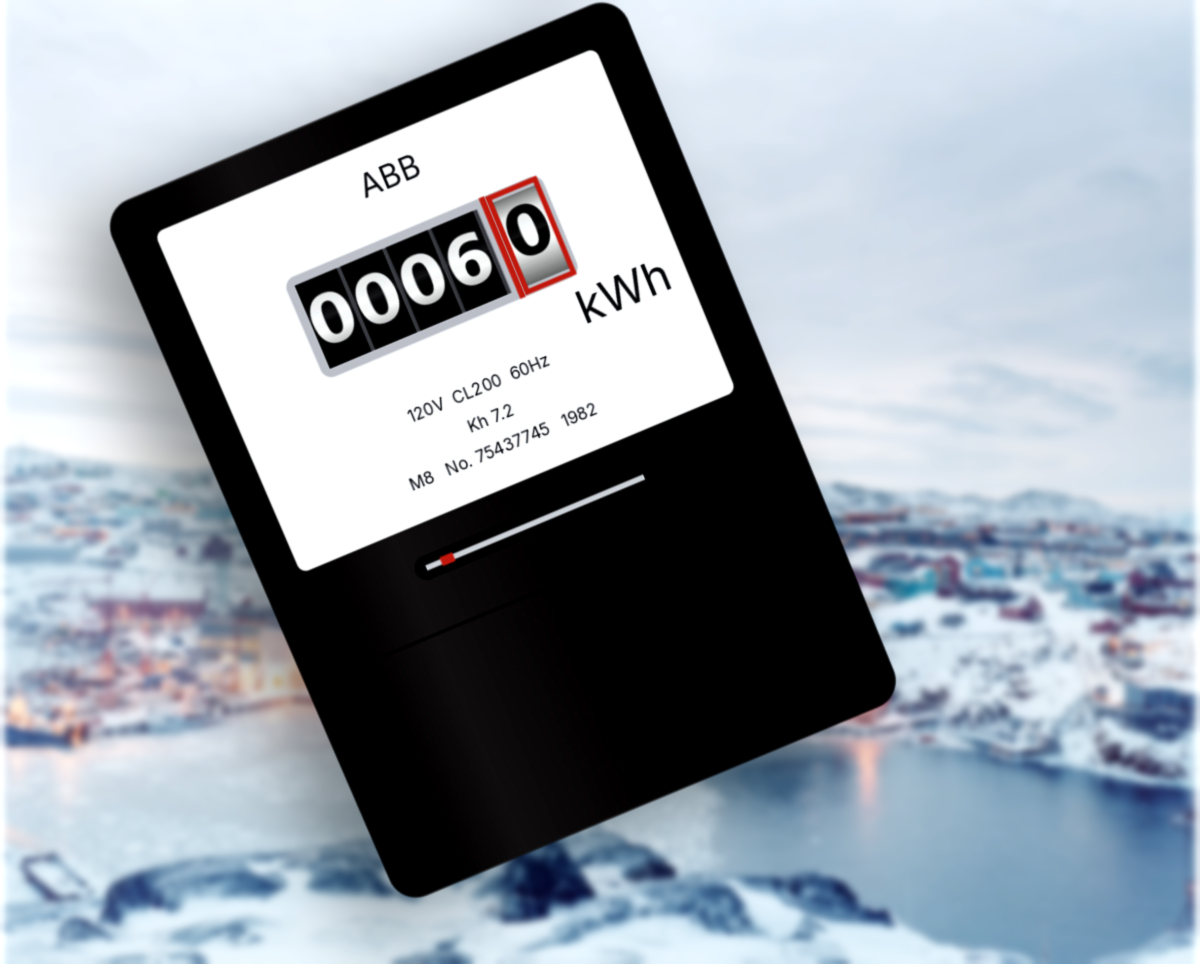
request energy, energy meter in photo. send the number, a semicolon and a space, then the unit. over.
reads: 6.0; kWh
